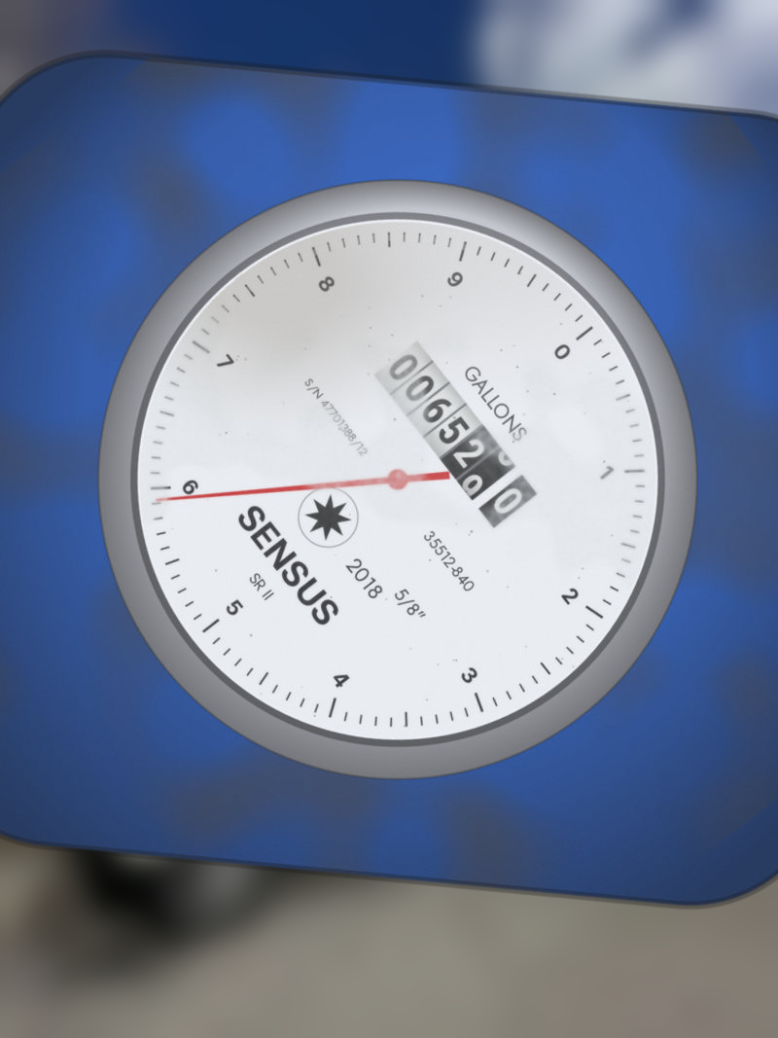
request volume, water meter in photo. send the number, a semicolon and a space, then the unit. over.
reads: 65285.9; gal
